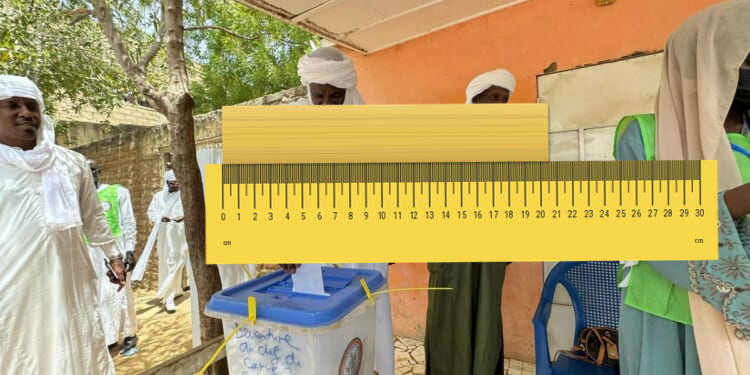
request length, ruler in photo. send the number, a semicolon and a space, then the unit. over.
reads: 20.5; cm
